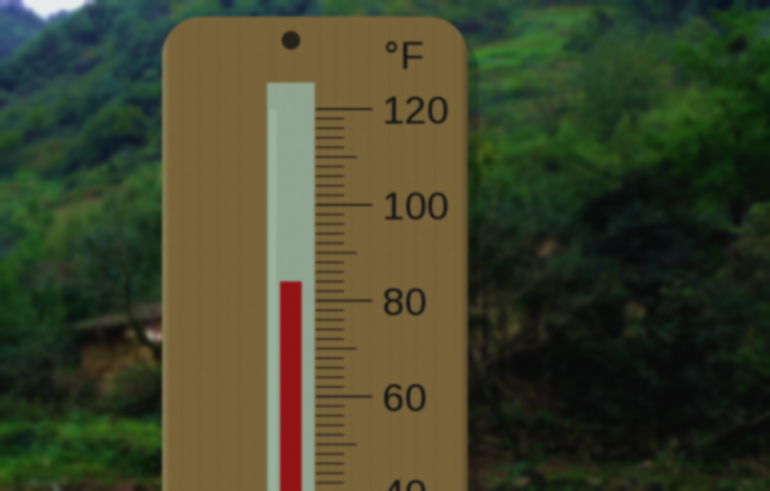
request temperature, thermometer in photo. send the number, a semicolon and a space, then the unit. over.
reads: 84; °F
